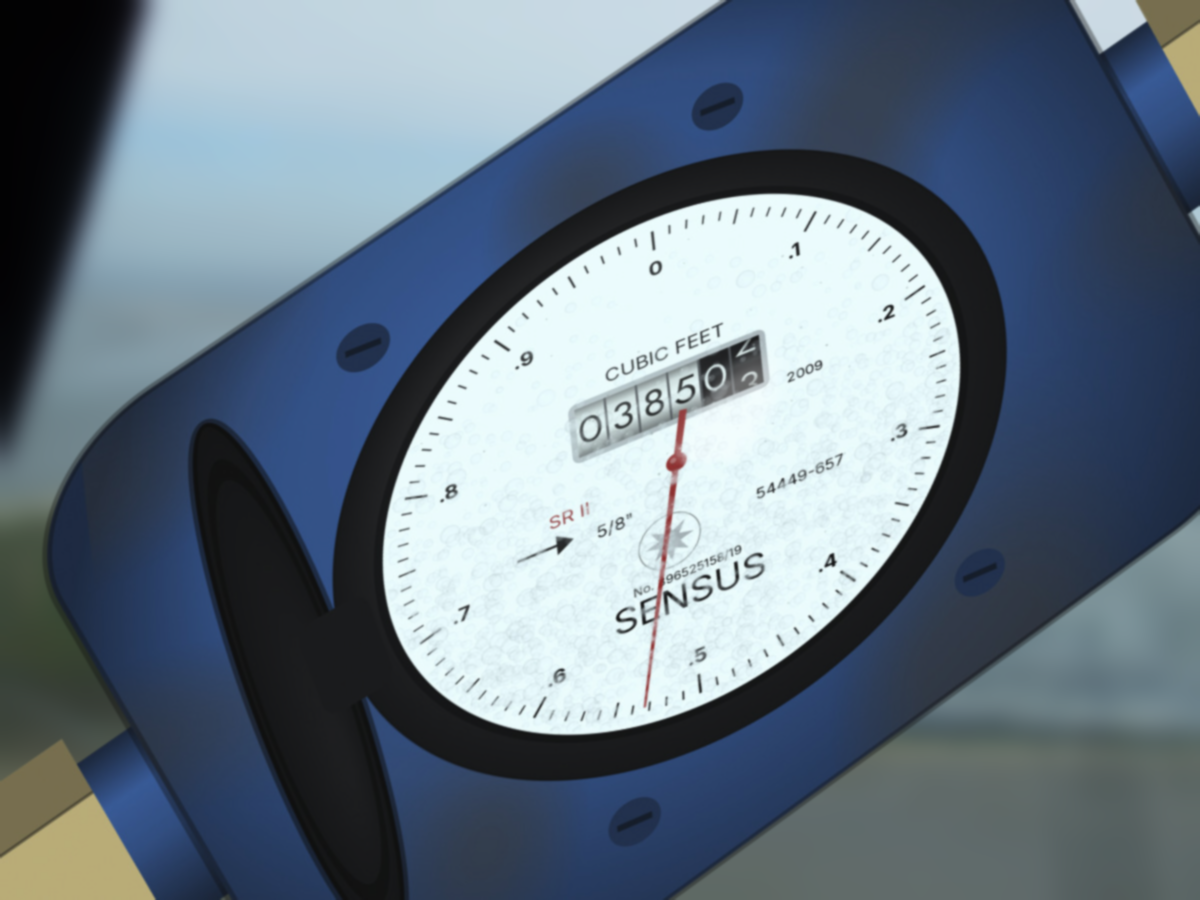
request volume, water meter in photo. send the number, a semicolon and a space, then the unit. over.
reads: 38502.53; ft³
